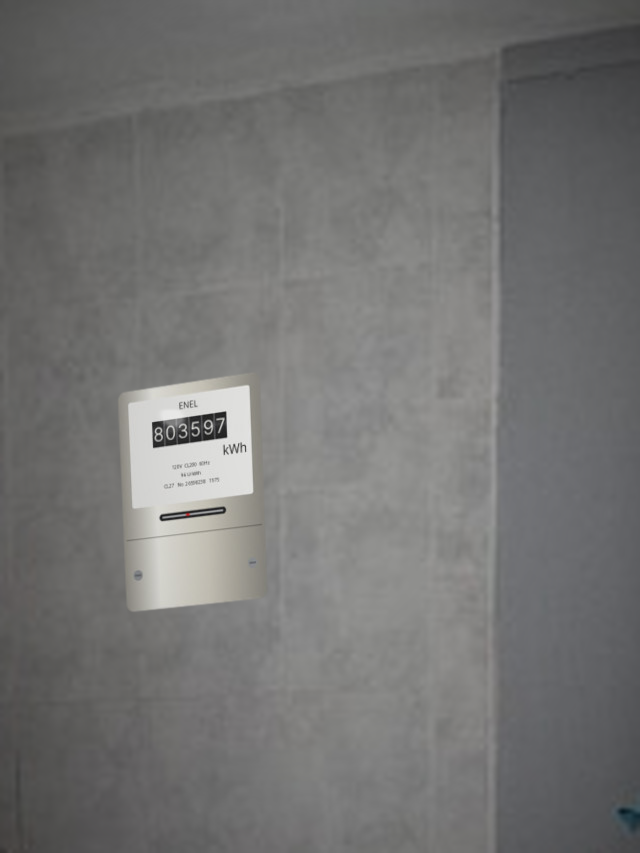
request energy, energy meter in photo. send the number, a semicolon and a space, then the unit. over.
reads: 803597; kWh
